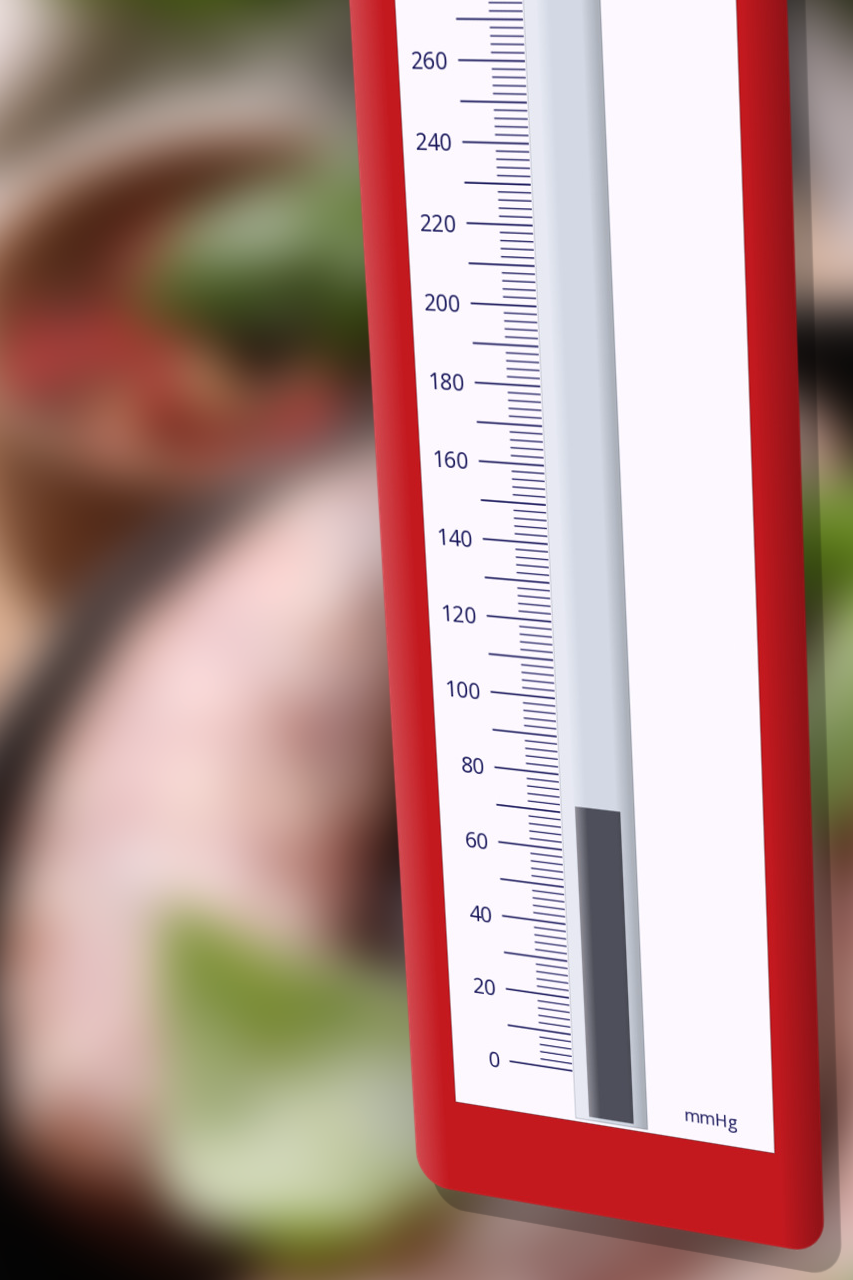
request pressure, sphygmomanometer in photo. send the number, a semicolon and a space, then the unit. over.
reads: 72; mmHg
